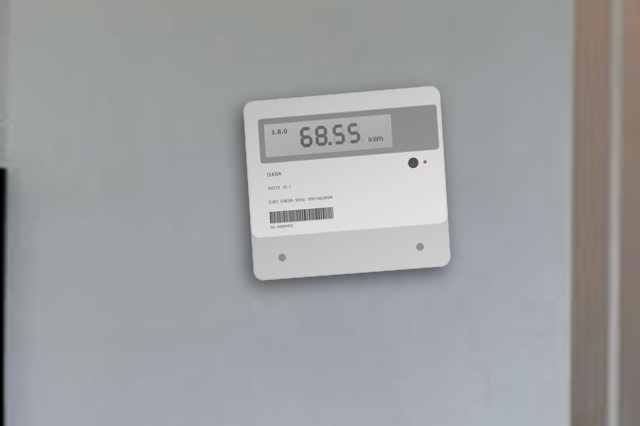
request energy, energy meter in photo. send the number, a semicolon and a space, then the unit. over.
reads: 68.55; kWh
